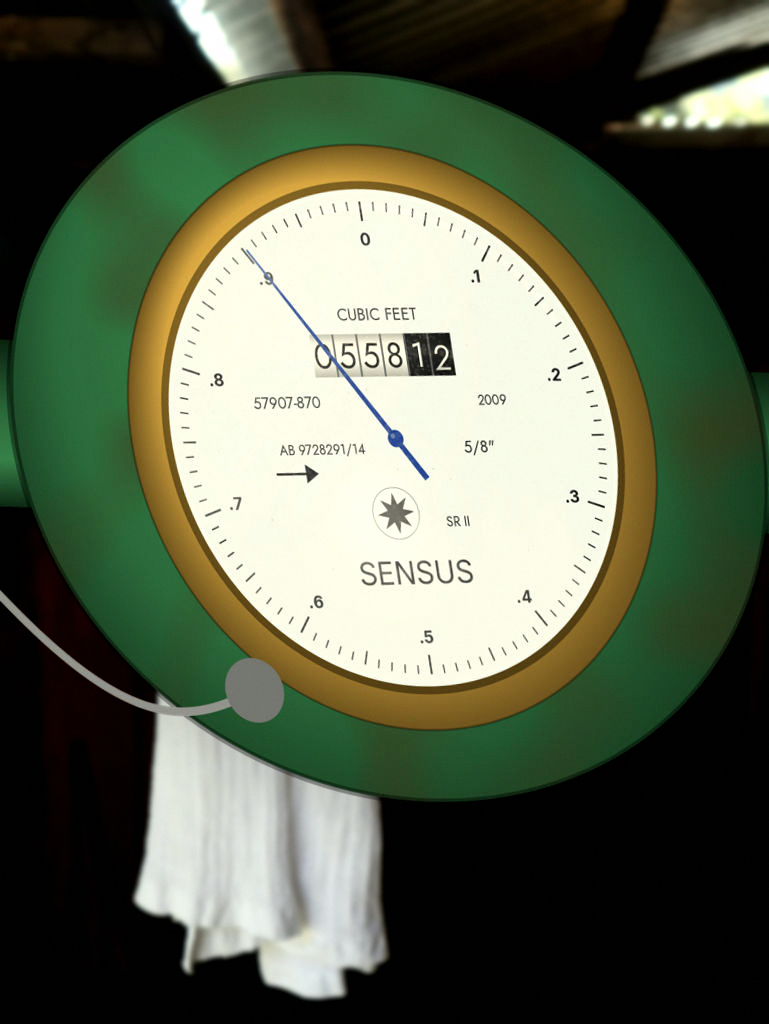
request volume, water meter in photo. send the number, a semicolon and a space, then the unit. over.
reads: 55811.90; ft³
